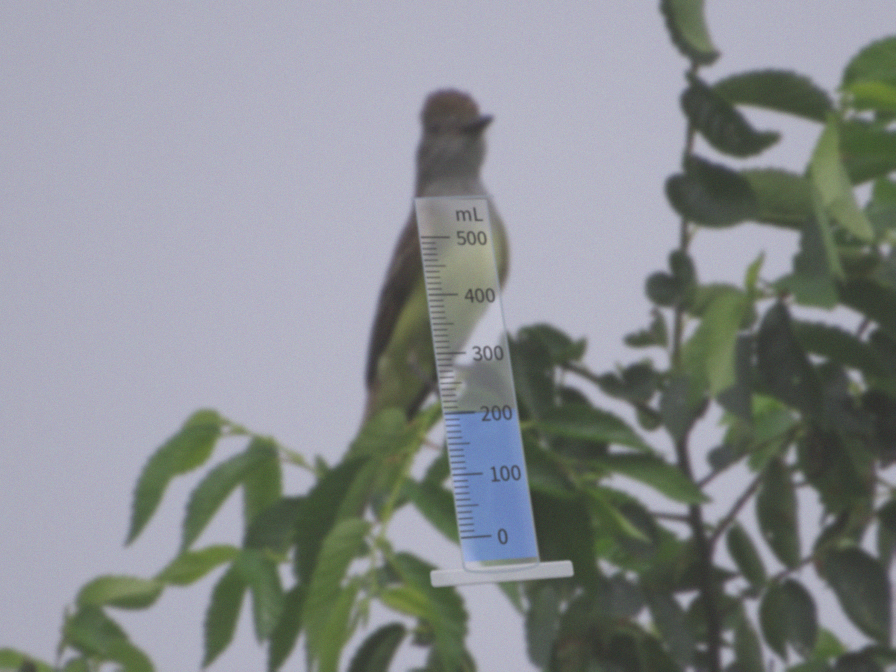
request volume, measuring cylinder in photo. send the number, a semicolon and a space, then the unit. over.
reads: 200; mL
